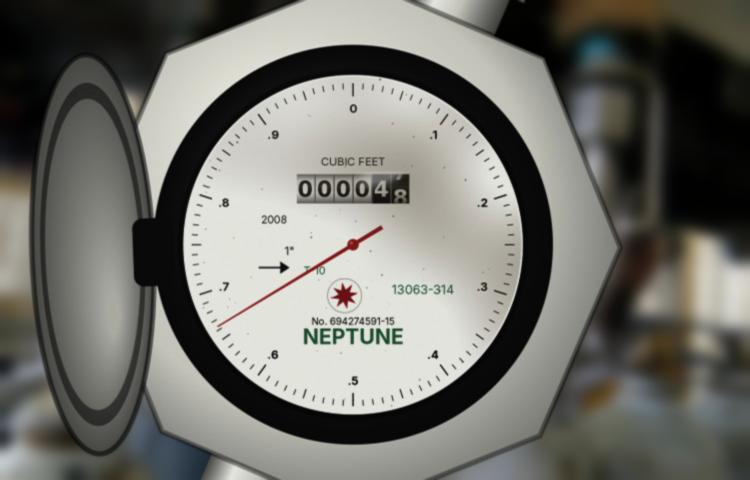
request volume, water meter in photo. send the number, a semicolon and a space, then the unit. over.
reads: 47.66; ft³
